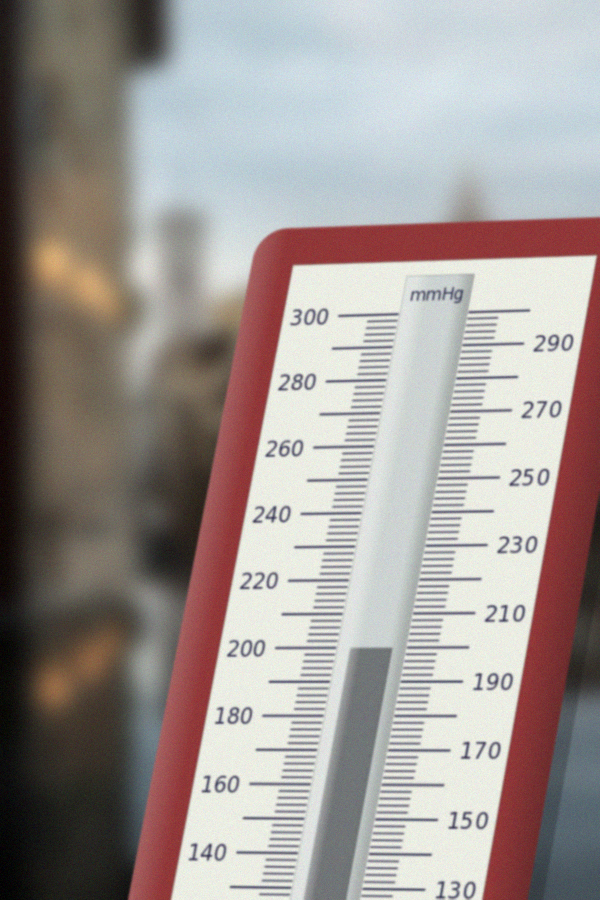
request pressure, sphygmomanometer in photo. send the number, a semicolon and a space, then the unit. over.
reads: 200; mmHg
